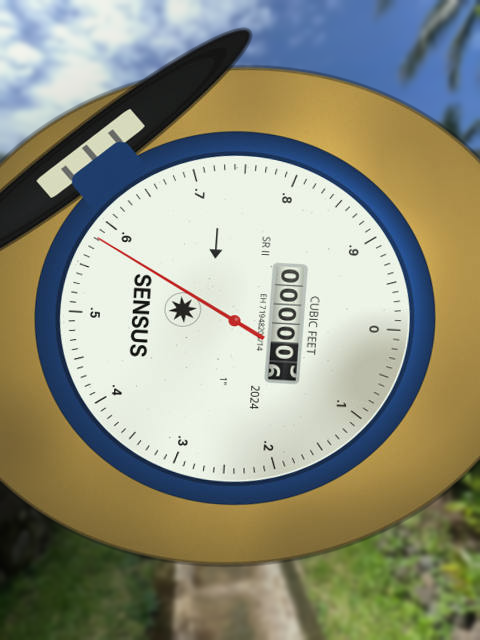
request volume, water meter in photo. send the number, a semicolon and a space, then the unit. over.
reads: 5.58; ft³
